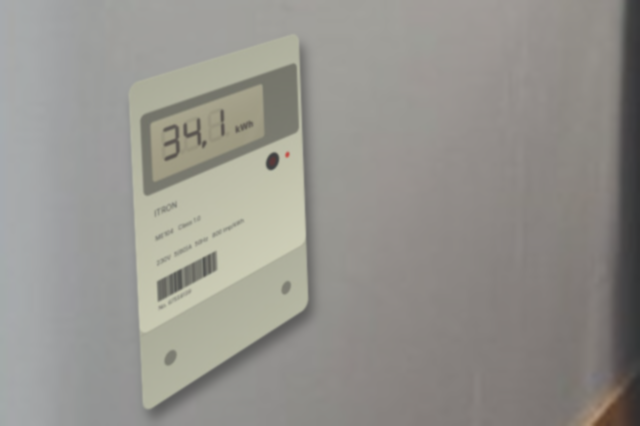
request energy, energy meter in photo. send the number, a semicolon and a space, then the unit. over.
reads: 34.1; kWh
